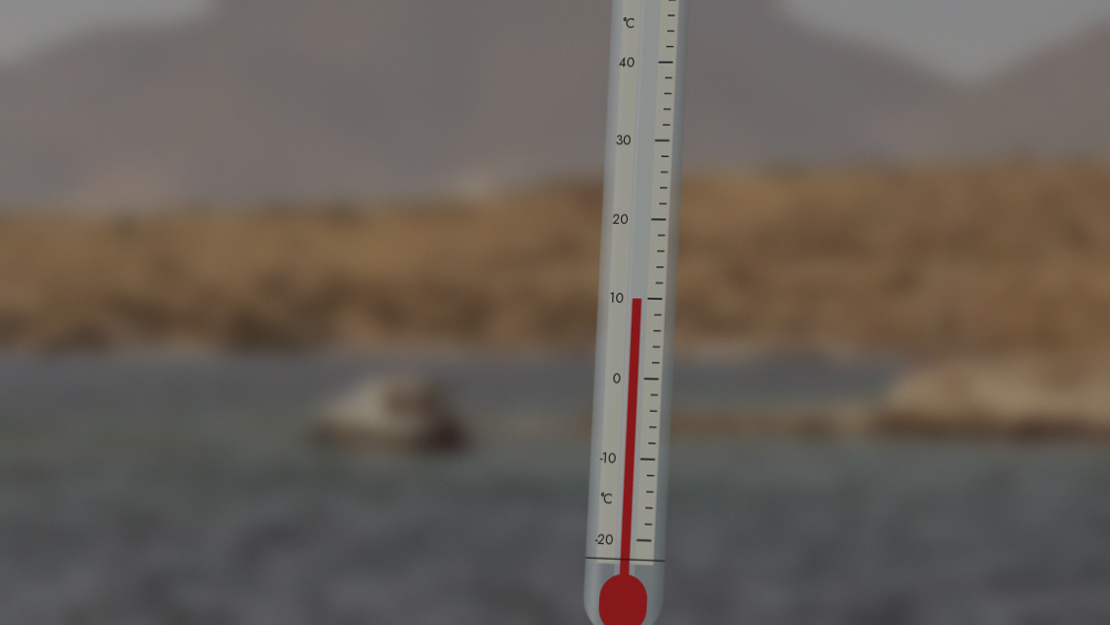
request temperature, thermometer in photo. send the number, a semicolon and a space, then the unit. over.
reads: 10; °C
